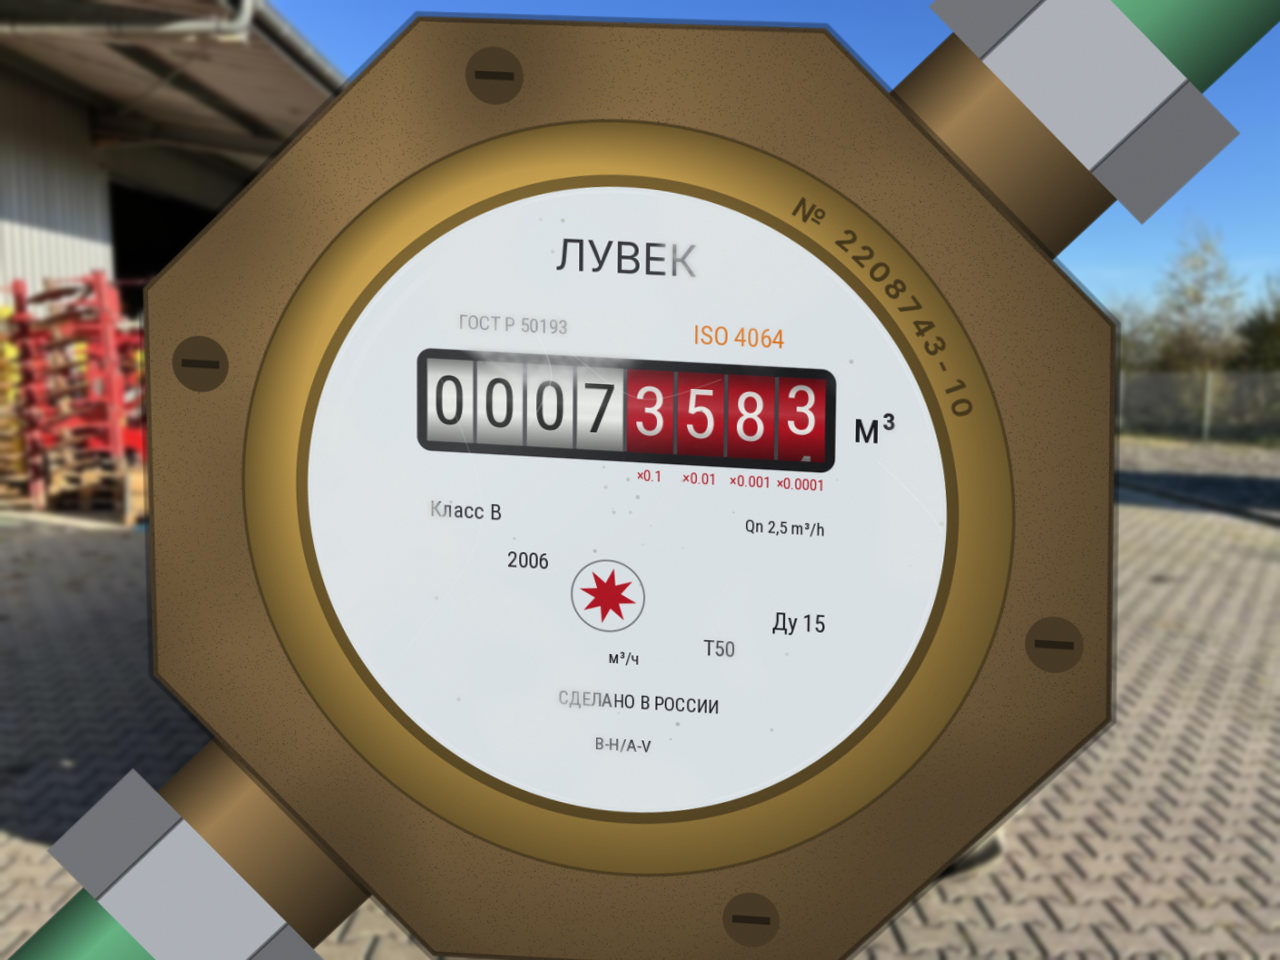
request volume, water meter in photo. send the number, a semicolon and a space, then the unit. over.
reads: 7.3583; m³
